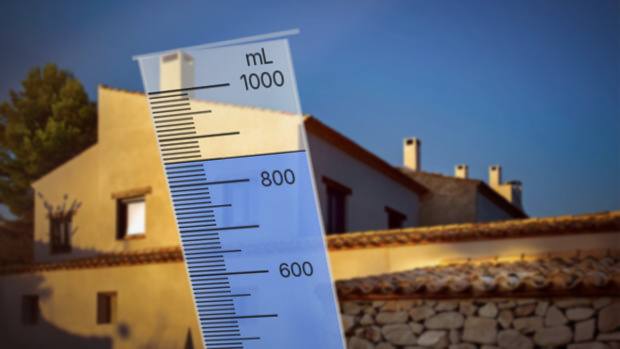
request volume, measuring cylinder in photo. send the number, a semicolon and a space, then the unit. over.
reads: 850; mL
